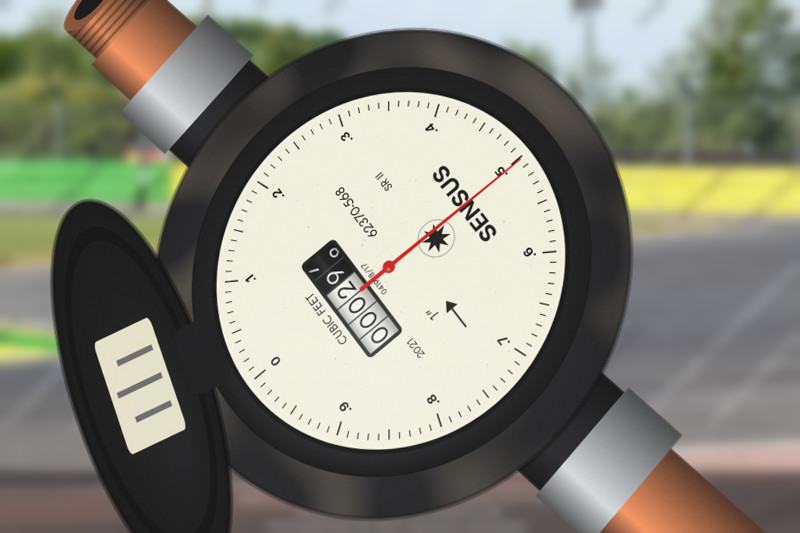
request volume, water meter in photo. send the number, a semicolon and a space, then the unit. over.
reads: 297.50; ft³
